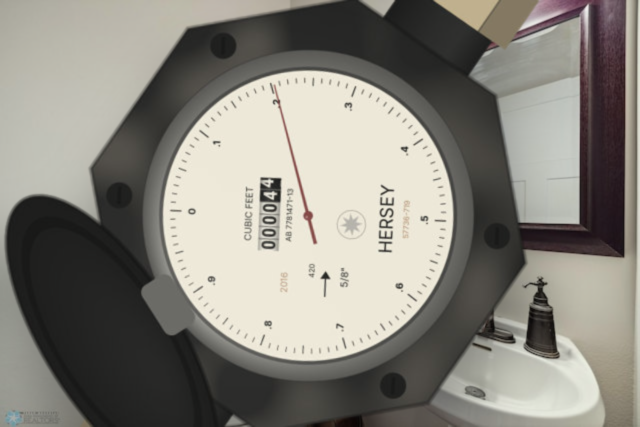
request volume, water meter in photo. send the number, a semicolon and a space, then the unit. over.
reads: 44.20; ft³
